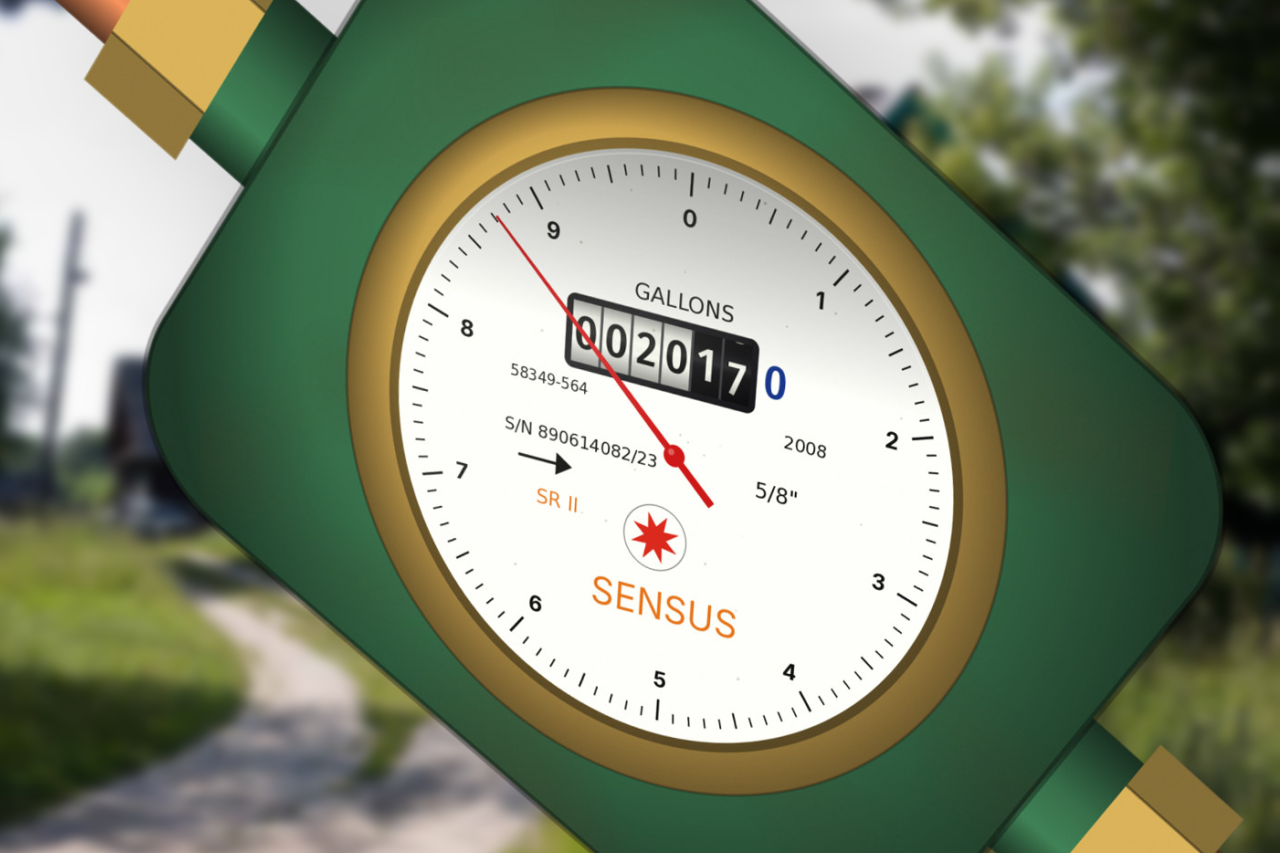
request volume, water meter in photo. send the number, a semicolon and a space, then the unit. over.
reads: 20168.7; gal
